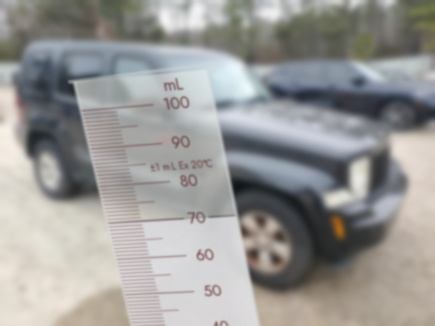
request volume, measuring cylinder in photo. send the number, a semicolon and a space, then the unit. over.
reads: 70; mL
